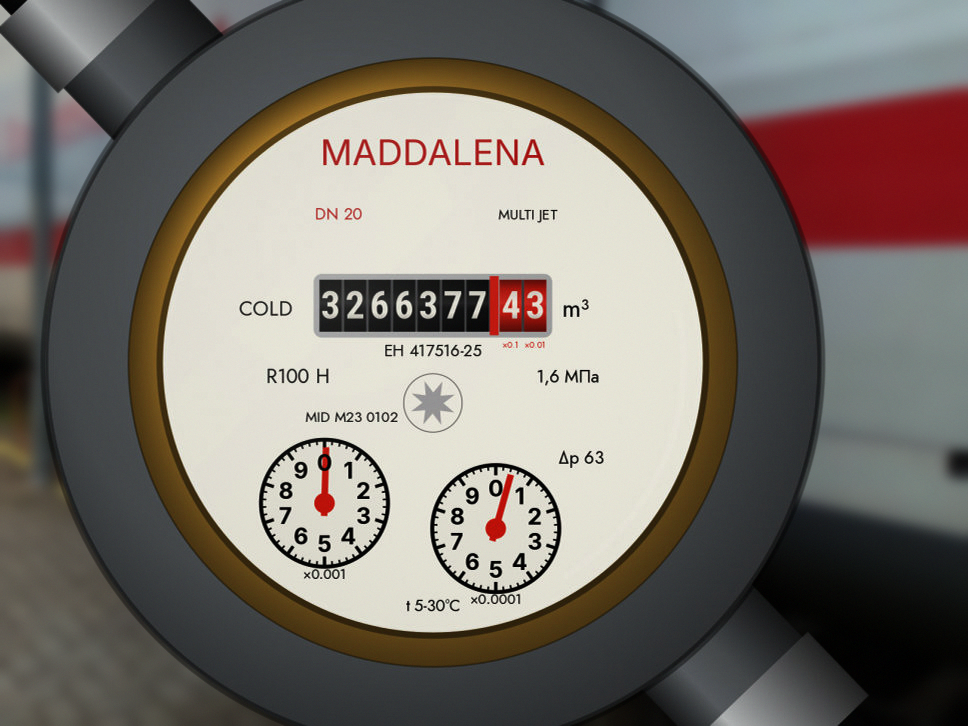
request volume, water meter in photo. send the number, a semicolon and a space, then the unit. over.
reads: 3266377.4300; m³
